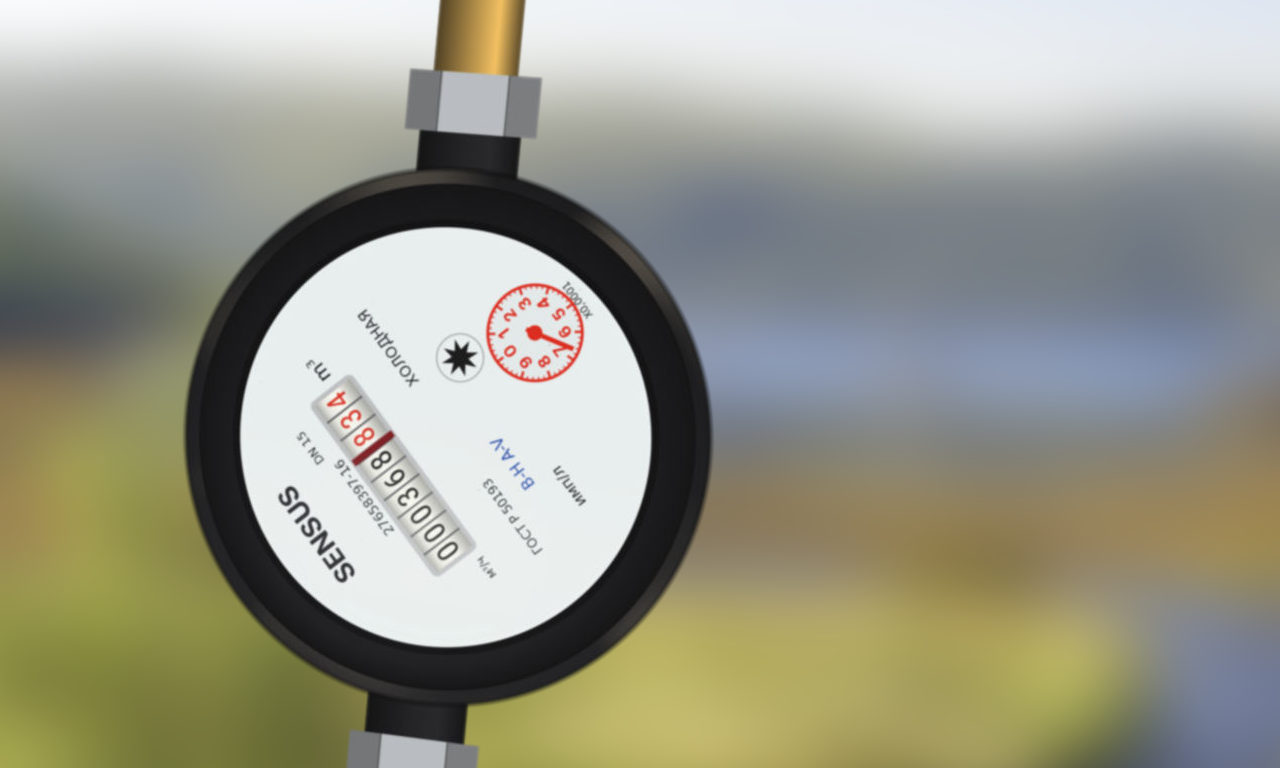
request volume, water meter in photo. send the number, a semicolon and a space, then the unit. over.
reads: 368.8346; m³
